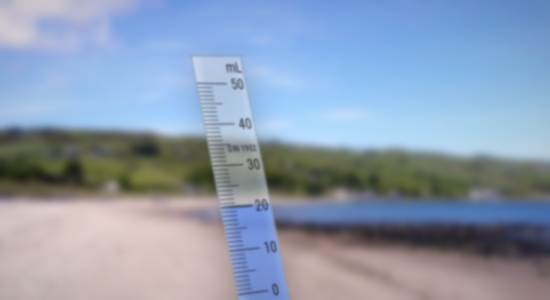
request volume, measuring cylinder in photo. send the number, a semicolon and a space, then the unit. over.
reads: 20; mL
